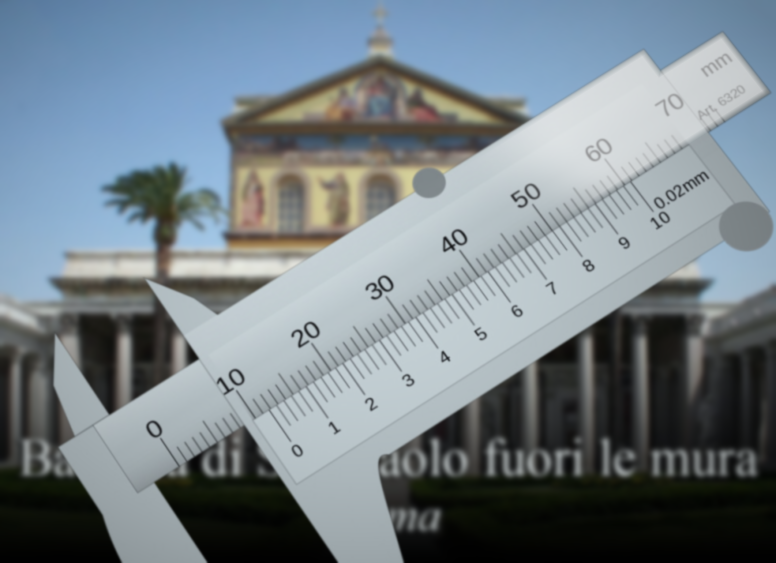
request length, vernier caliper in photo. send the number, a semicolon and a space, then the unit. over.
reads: 11.8; mm
